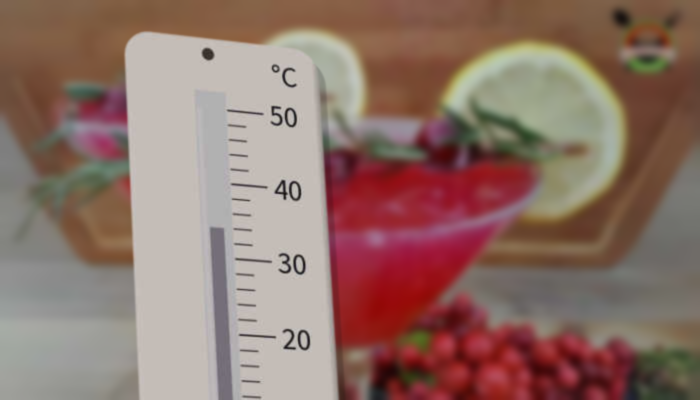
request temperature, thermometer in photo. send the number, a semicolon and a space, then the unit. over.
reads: 34; °C
